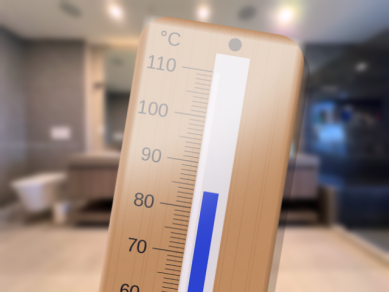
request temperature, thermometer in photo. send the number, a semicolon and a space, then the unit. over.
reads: 84; °C
